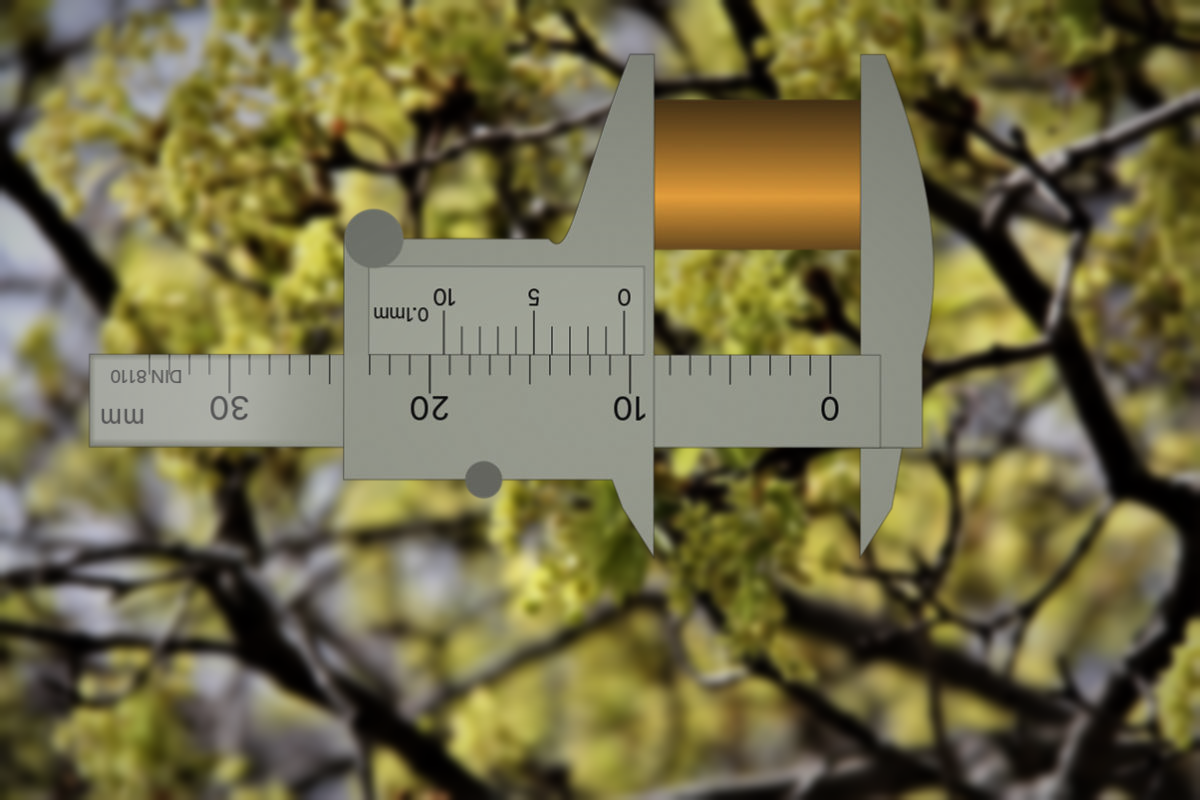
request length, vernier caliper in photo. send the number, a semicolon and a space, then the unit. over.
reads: 10.3; mm
